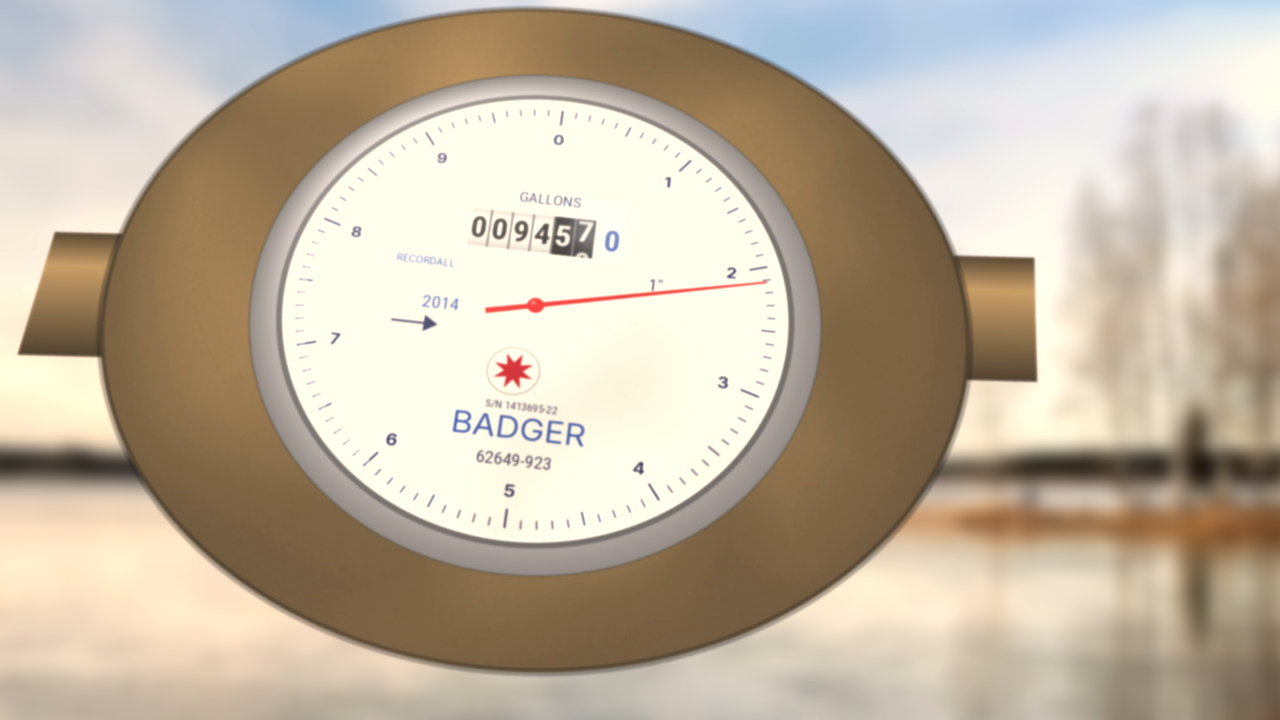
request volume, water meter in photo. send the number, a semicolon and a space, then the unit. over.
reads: 94572.1; gal
